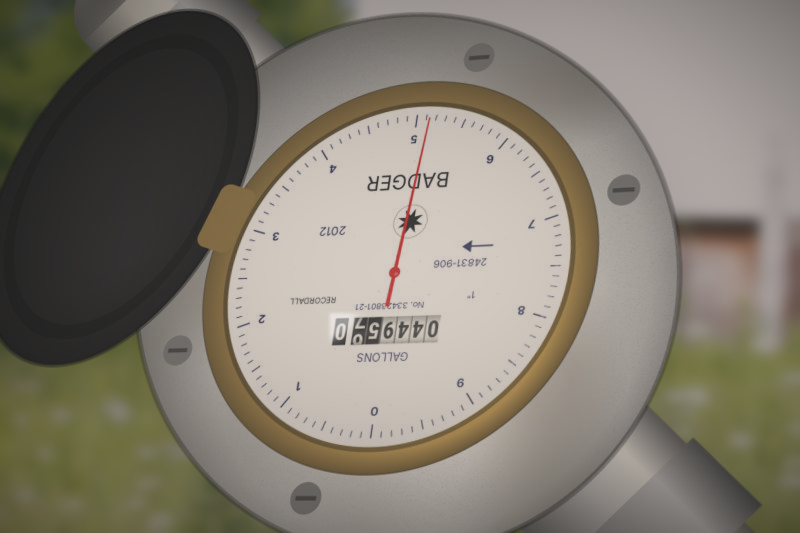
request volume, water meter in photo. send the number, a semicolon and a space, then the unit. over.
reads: 449565.1; gal
